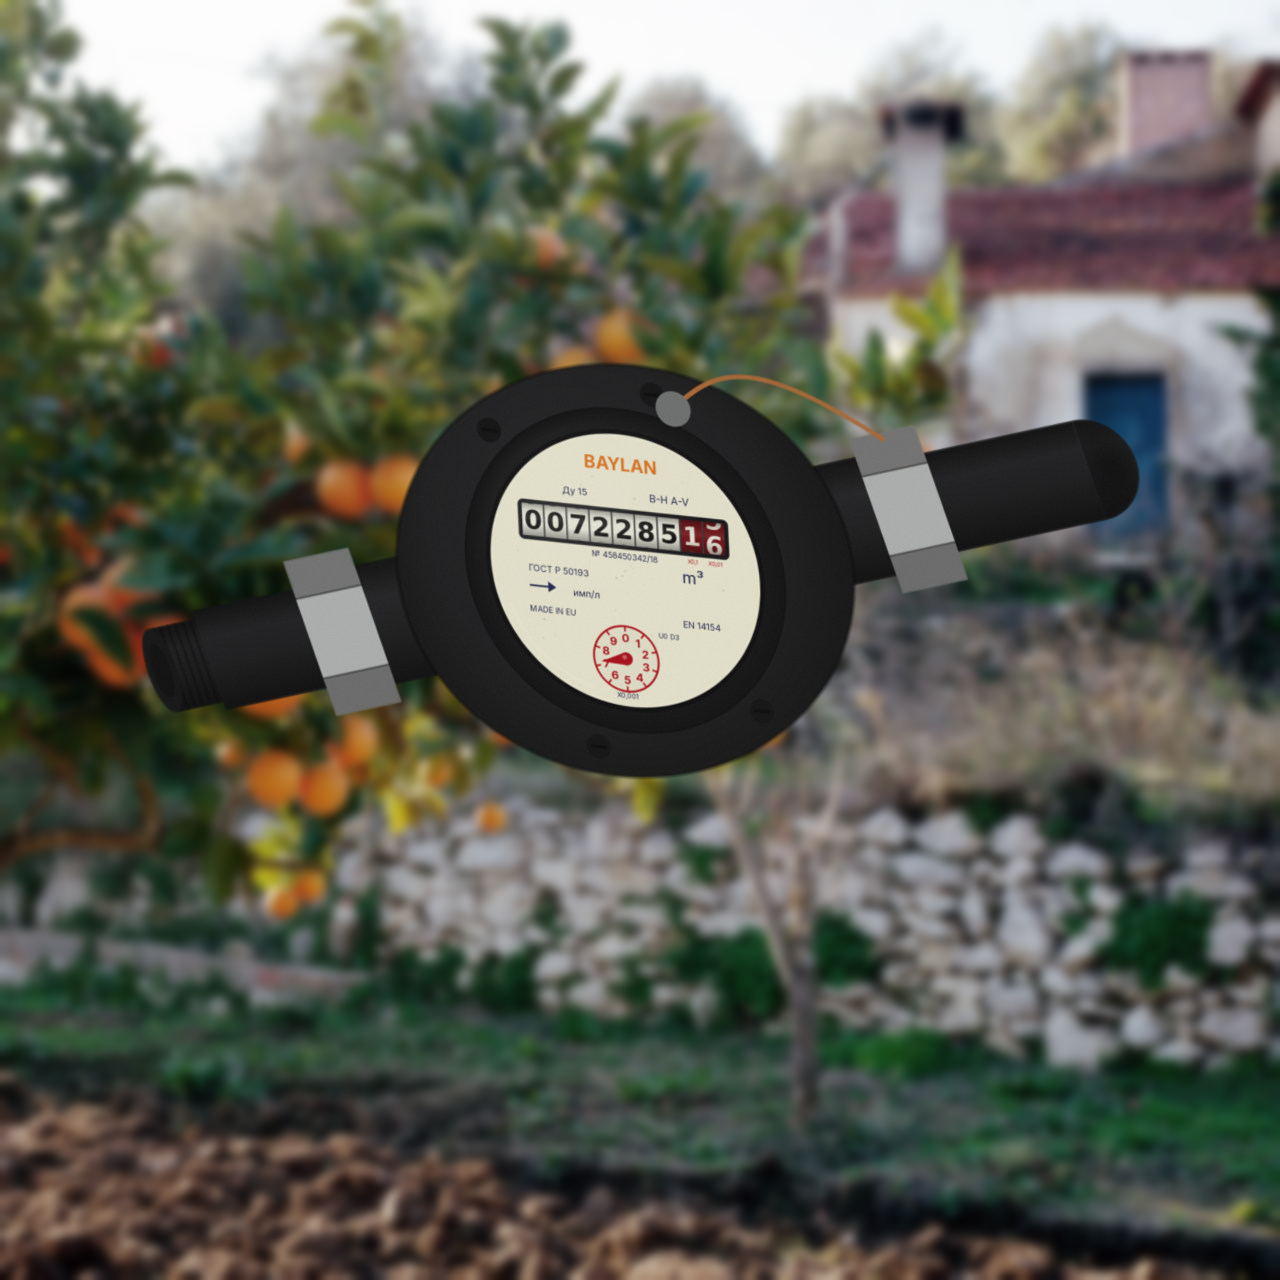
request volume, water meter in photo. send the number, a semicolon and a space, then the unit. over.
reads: 72285.157; m³
